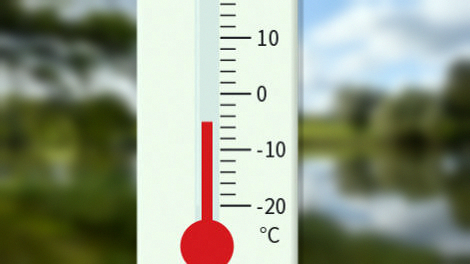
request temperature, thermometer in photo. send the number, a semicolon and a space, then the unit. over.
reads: -5; °C
